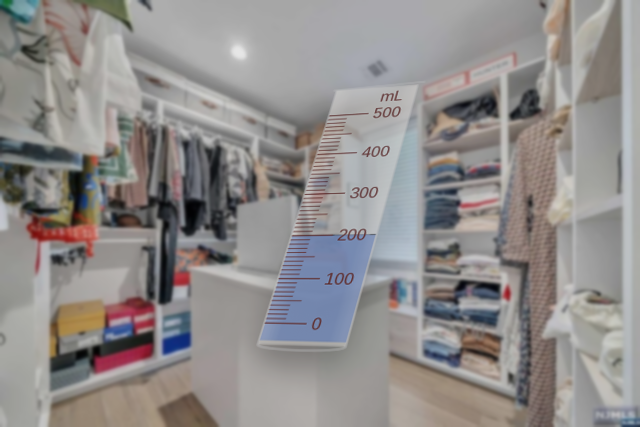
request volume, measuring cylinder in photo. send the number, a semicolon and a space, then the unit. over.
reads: 200; mL
